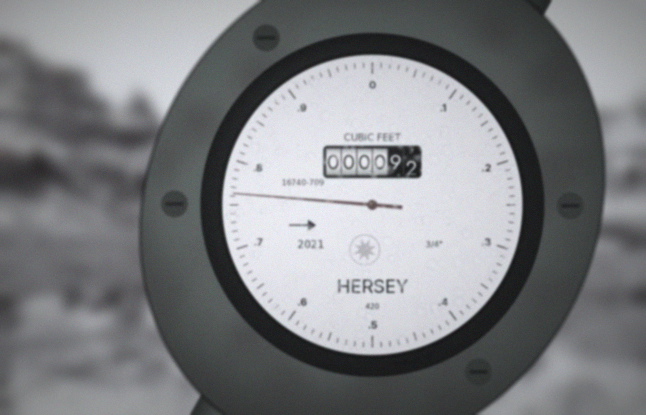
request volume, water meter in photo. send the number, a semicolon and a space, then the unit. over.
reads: 91.76; ft³
